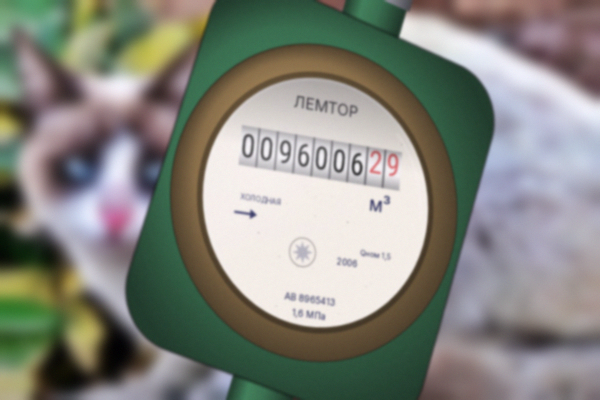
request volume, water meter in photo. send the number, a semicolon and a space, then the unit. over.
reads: 96006.29; m³
